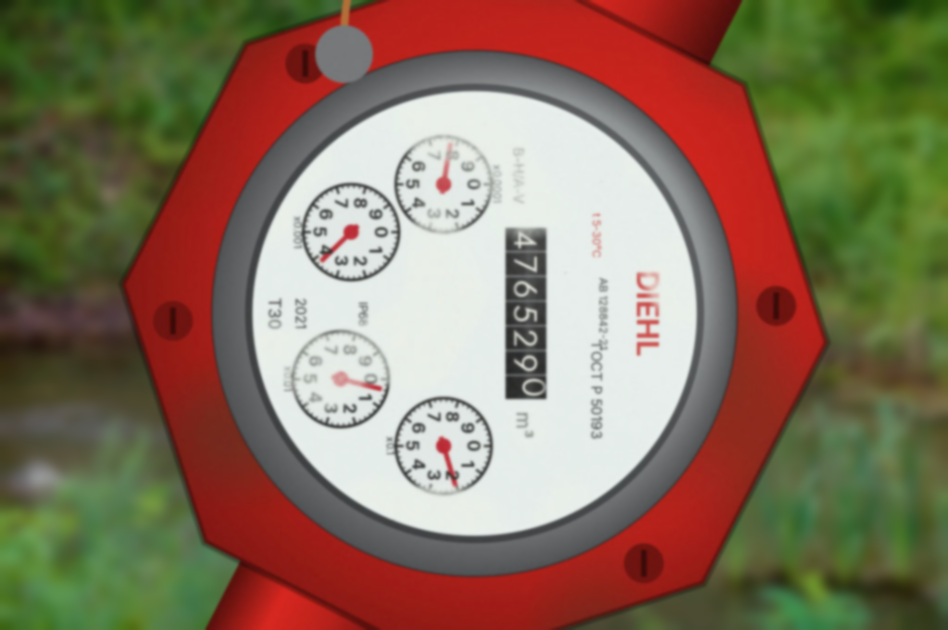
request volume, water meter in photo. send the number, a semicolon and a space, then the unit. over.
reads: 4765290.2037; m³
